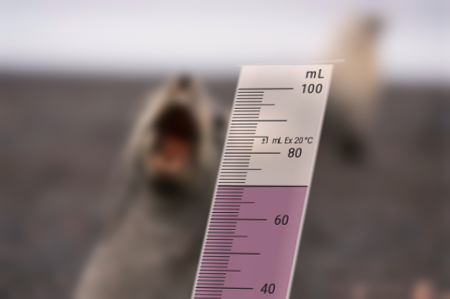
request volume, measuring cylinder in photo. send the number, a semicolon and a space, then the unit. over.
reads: 70; mL
